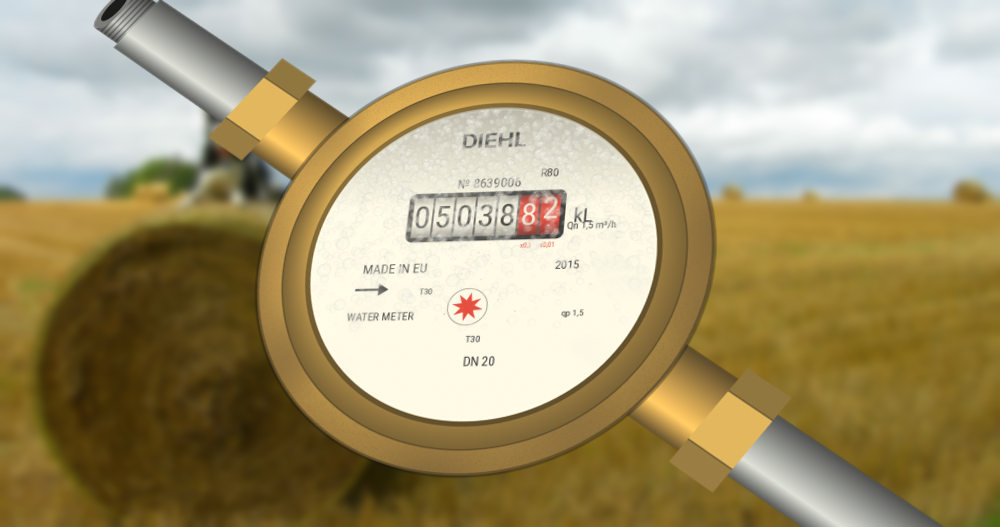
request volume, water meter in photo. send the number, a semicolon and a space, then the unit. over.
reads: 5038.82; kL
